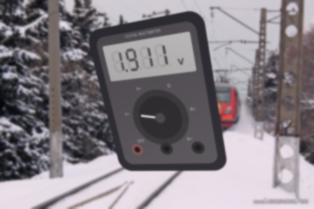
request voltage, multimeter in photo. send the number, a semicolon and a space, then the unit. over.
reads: 1.911; V
